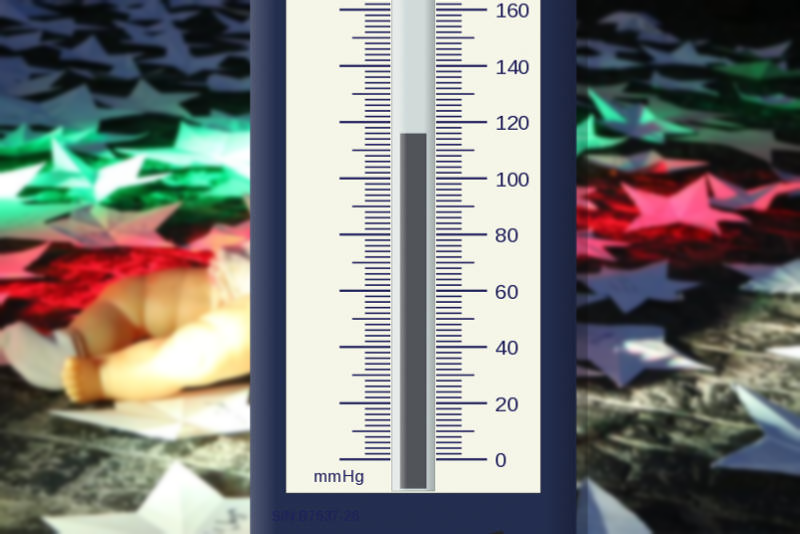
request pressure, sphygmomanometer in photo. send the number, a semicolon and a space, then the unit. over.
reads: 116; mmHg
